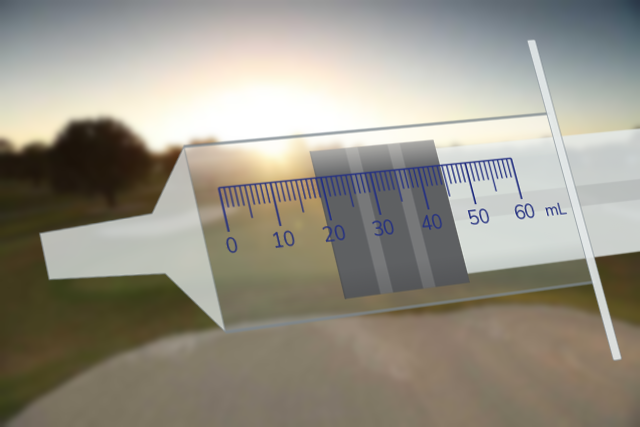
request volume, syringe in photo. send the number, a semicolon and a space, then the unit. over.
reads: 19; mL
